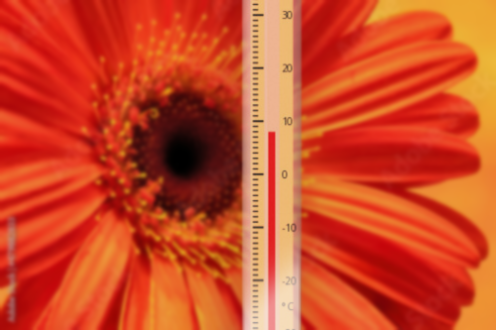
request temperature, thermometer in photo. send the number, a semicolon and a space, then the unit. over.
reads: 8; °C
